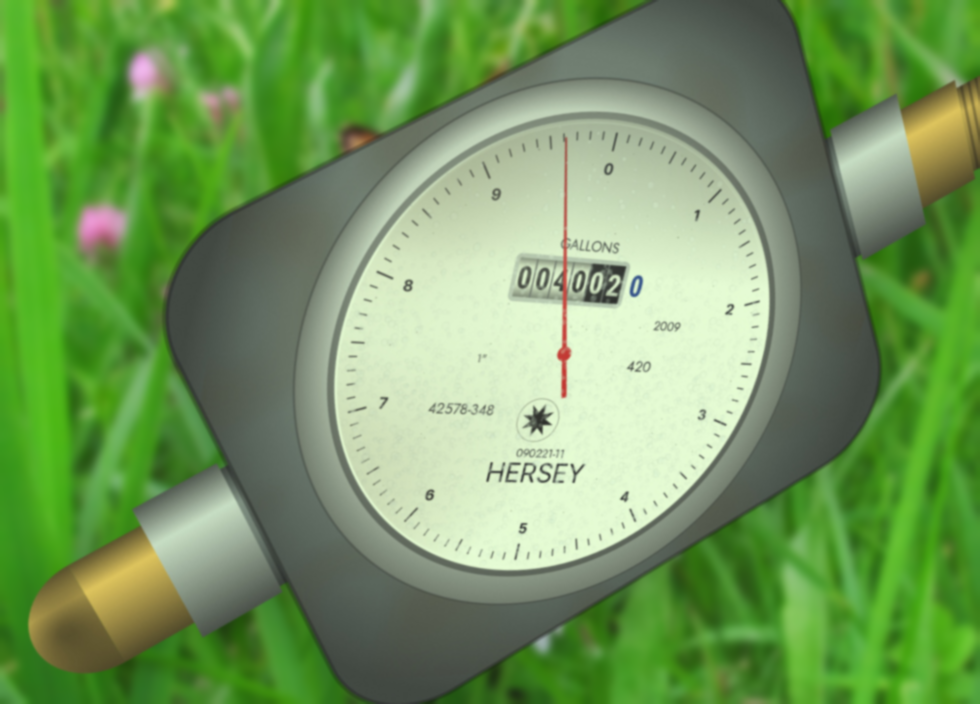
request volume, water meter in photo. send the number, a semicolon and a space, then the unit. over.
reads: 40019.6; gal
